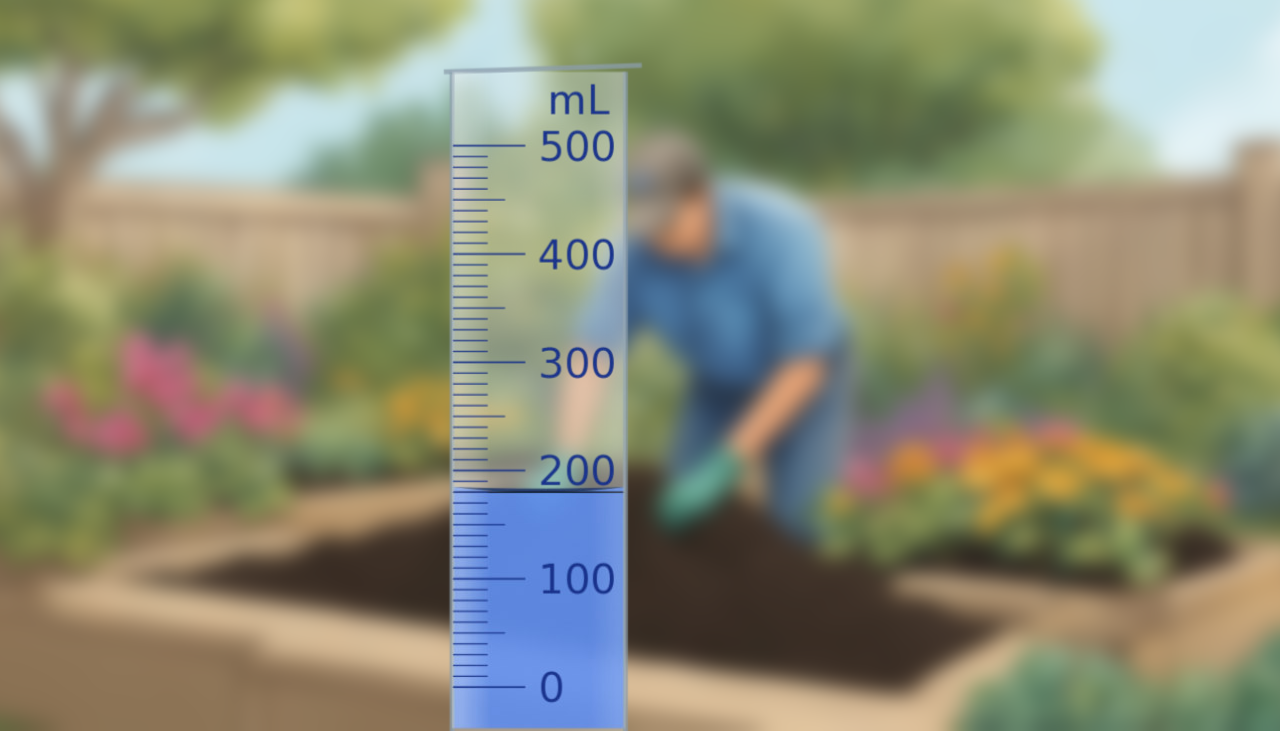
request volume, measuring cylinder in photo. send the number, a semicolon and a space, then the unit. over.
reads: 180; mL
